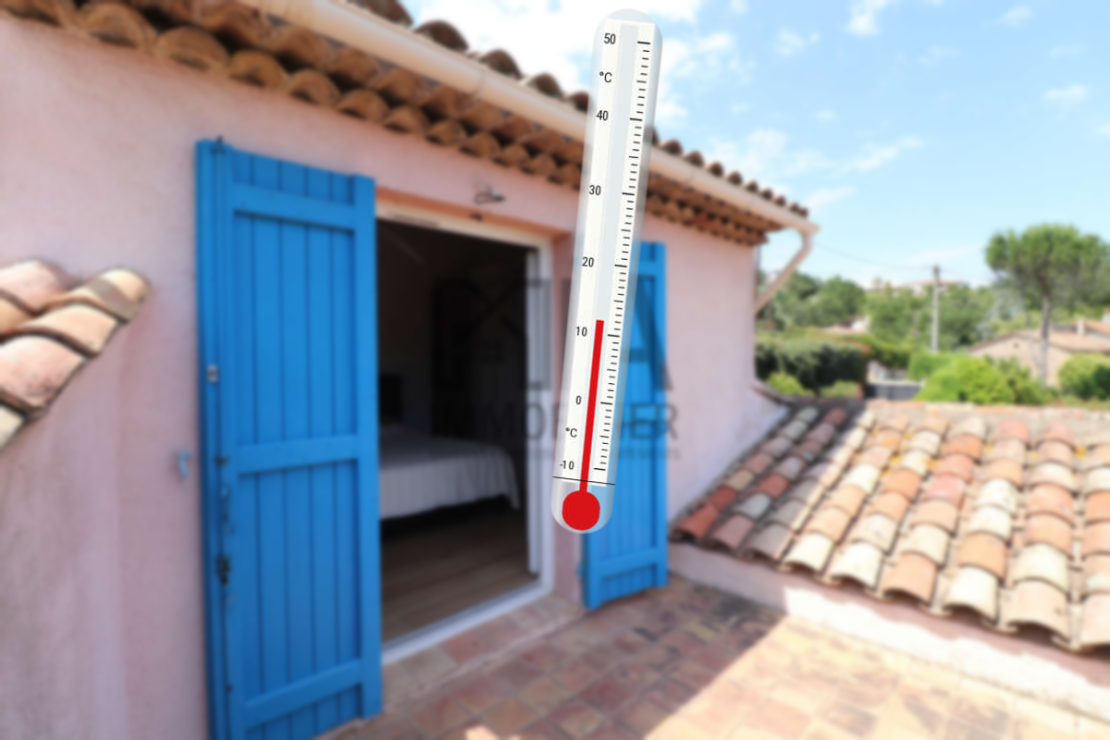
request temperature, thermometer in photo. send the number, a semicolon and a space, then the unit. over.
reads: 12; °C
